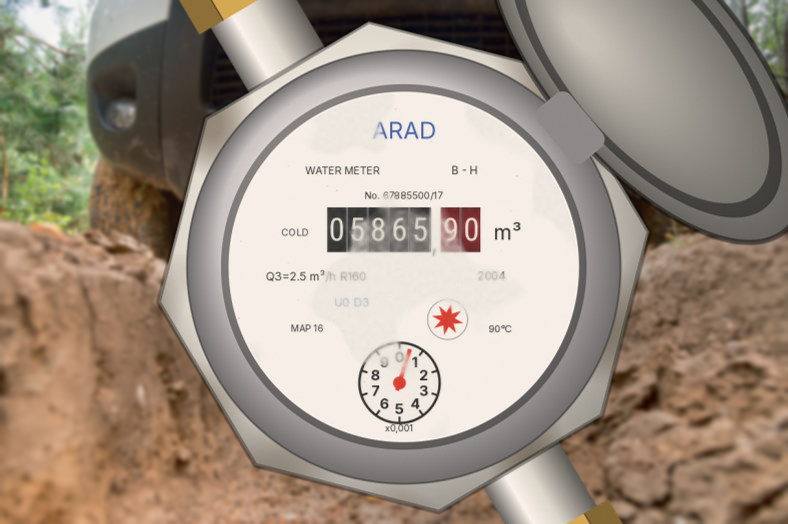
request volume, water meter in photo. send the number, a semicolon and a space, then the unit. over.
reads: 5865.900; m³
